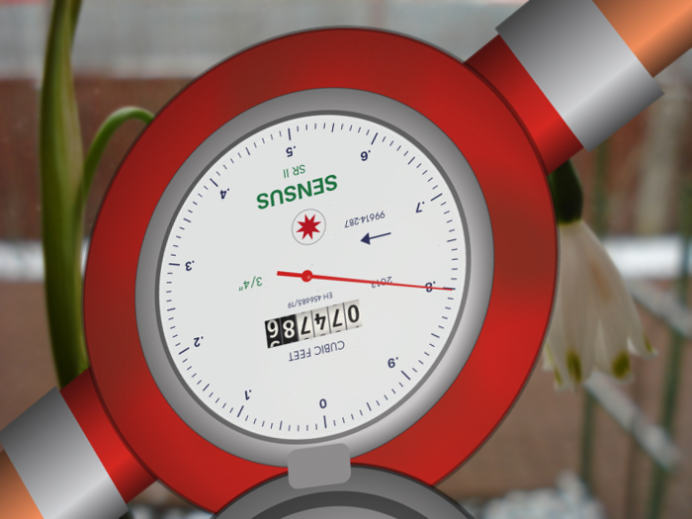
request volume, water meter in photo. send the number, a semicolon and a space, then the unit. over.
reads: 74785.80; ft³
